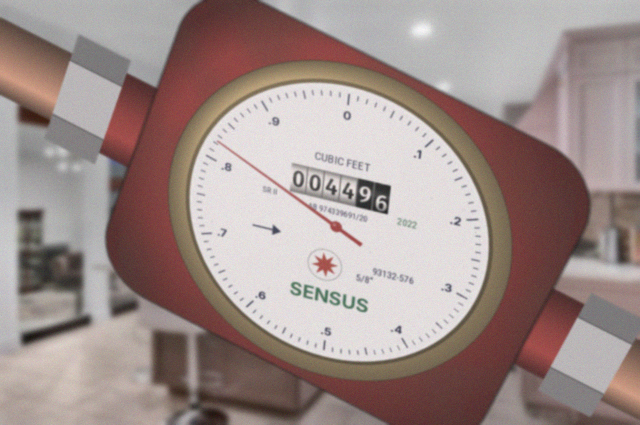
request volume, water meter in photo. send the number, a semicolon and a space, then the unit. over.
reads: 4495.82; ft³
